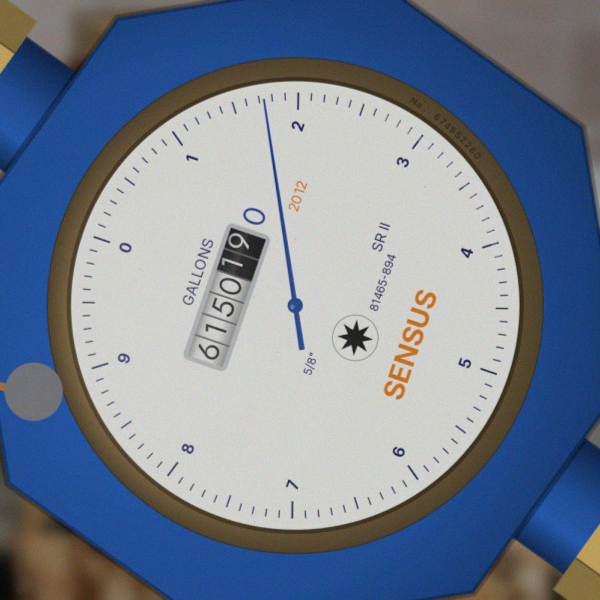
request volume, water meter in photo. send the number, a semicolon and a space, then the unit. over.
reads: 6150191.7; gal
